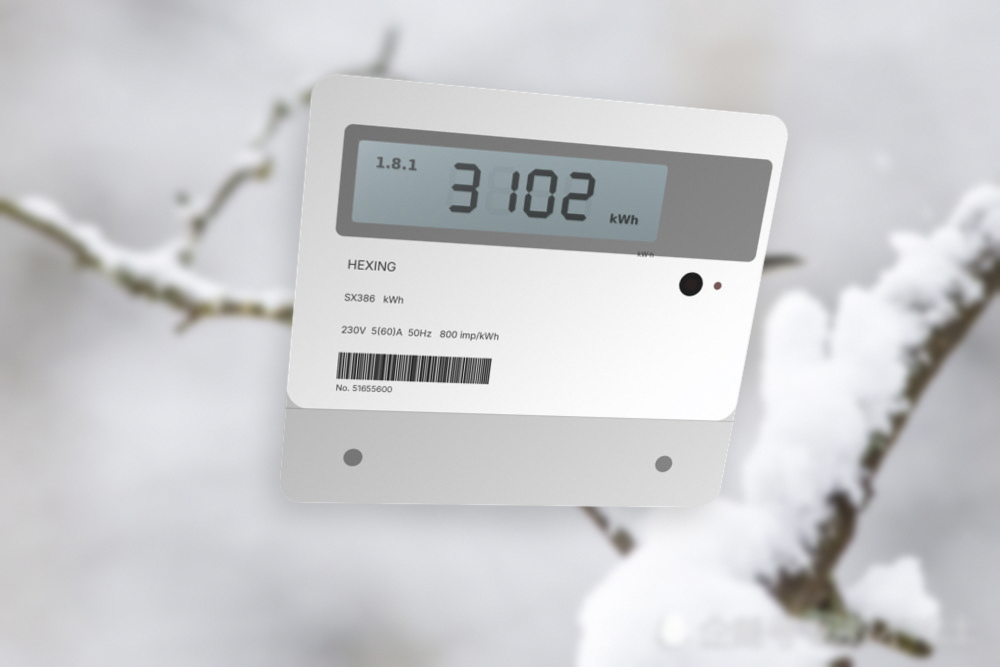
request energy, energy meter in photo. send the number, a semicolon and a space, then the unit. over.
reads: 3102; kWh
